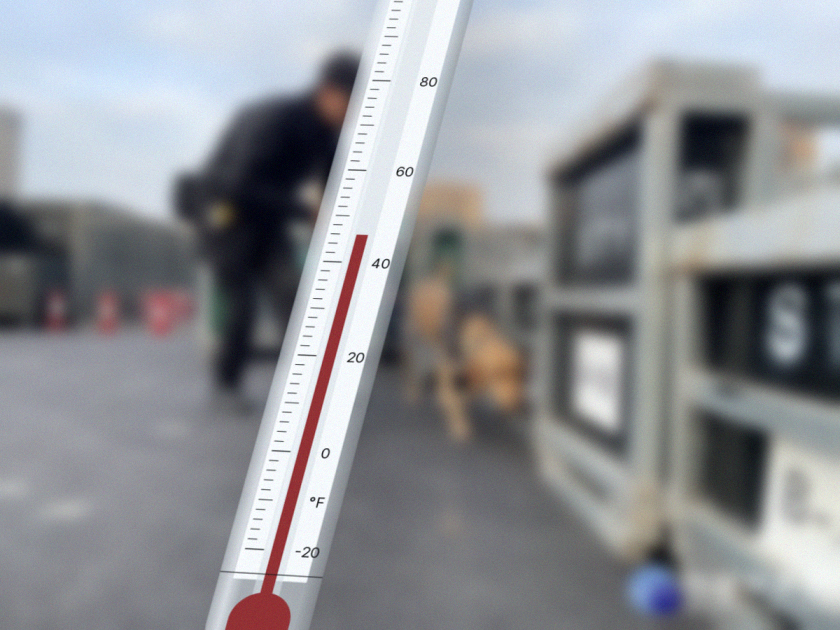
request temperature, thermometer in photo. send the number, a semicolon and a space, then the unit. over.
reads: 46; °F
